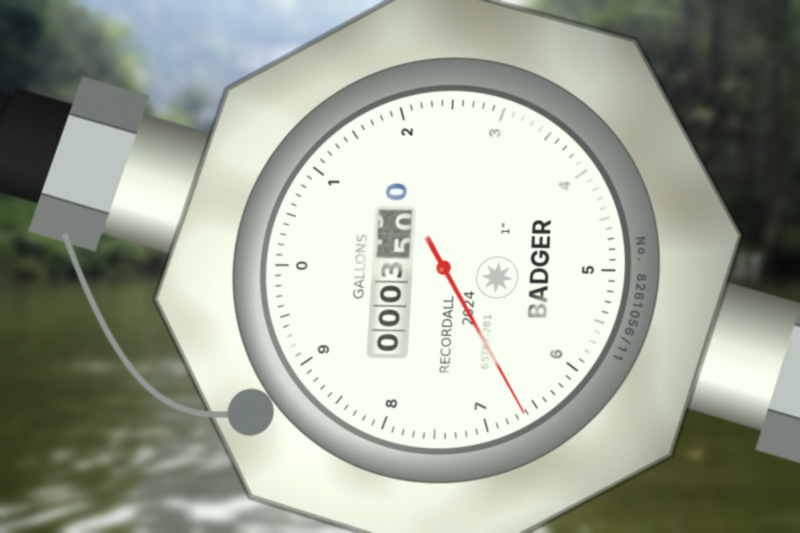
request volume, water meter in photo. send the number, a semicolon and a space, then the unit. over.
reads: 3496.6; gal
